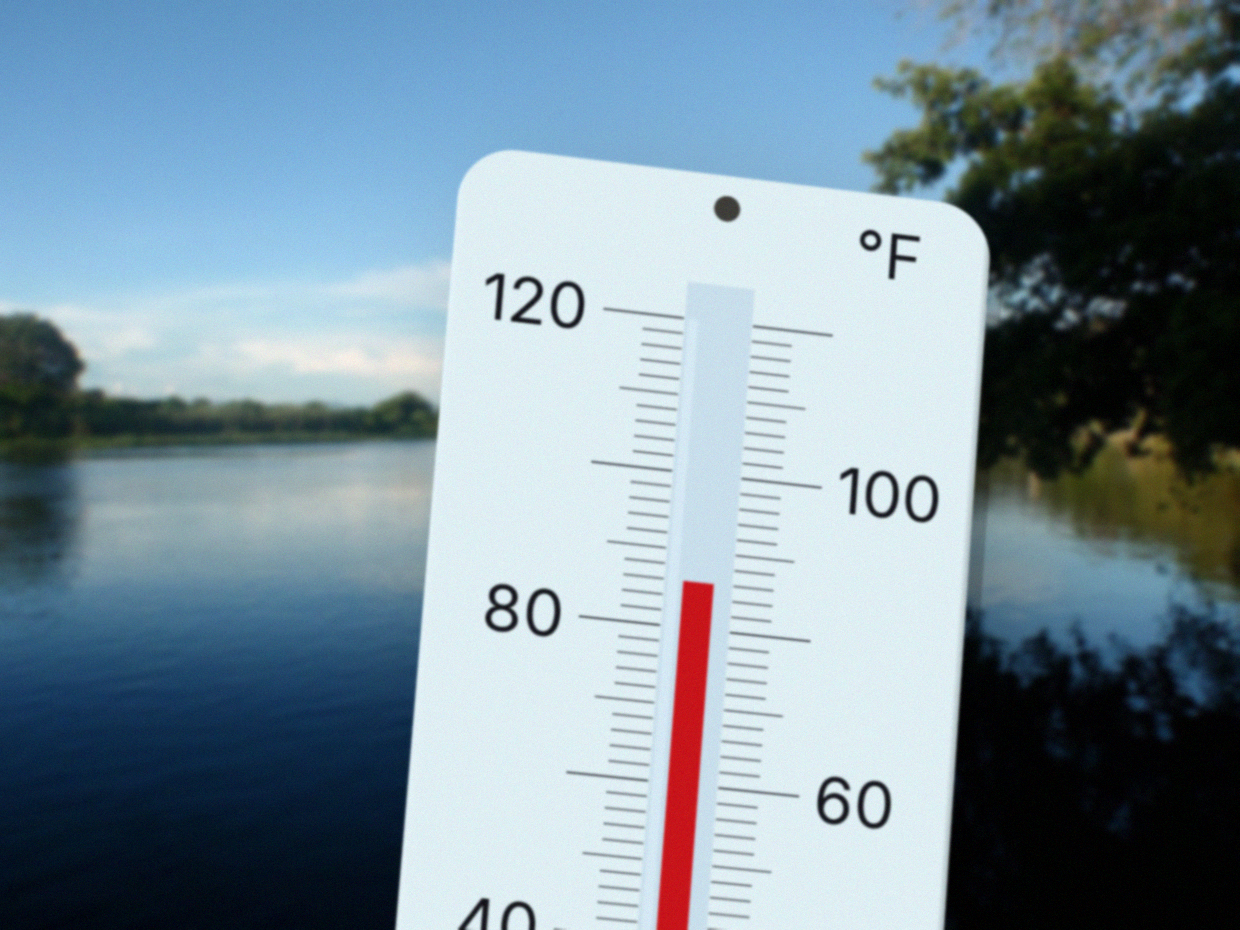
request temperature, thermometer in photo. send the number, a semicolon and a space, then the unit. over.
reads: 86; °F
